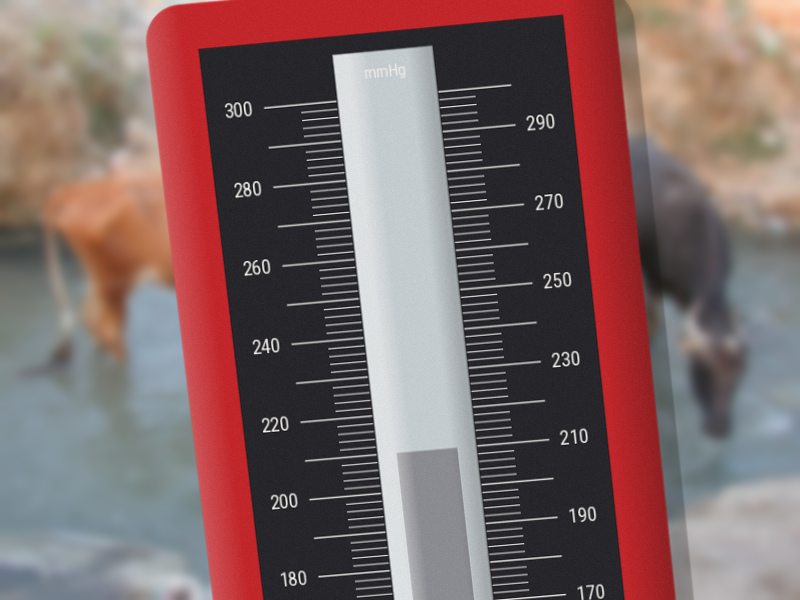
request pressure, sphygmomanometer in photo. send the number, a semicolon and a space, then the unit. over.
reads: 210; mmHg
